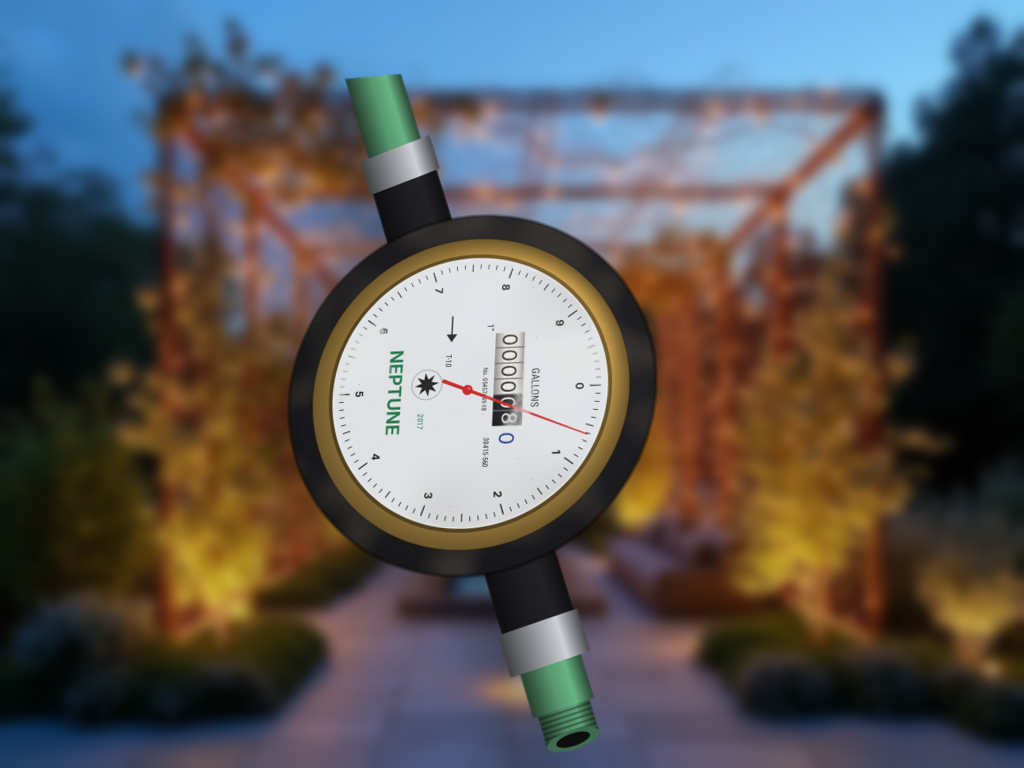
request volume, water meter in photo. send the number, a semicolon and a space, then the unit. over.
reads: 80.6; gal
